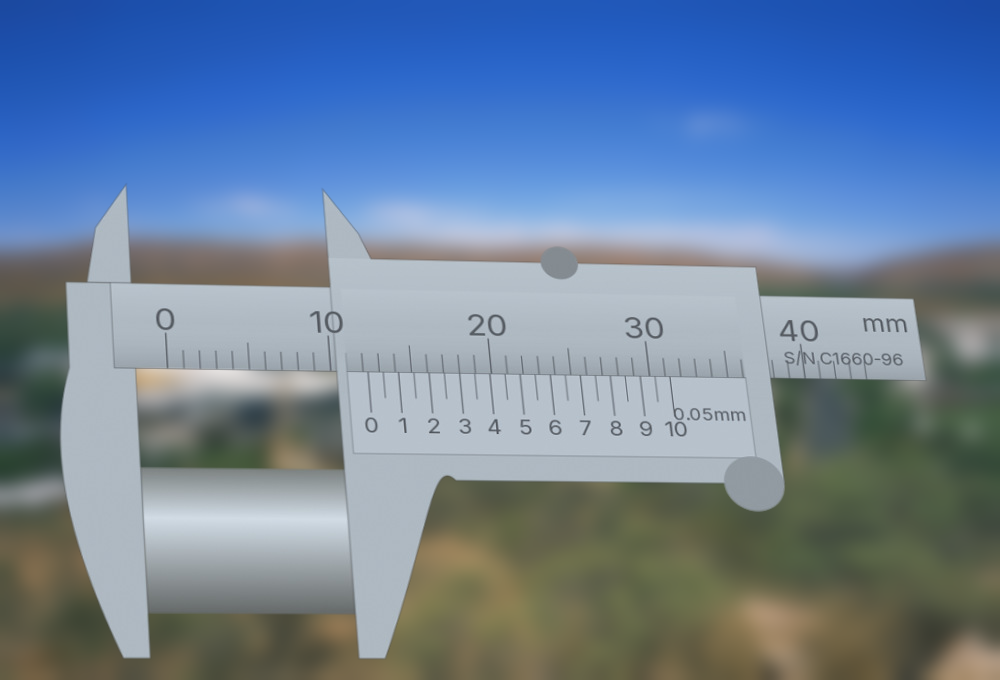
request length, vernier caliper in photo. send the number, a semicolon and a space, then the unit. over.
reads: 12.3; mm
